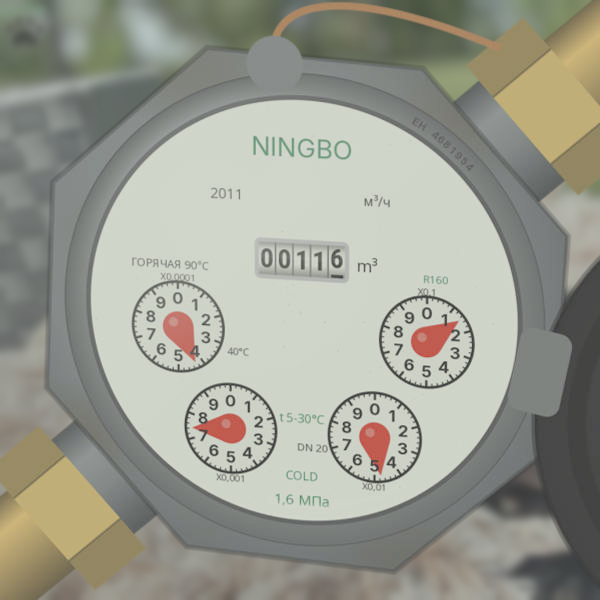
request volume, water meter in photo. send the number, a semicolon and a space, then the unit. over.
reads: 116.1474; m³
